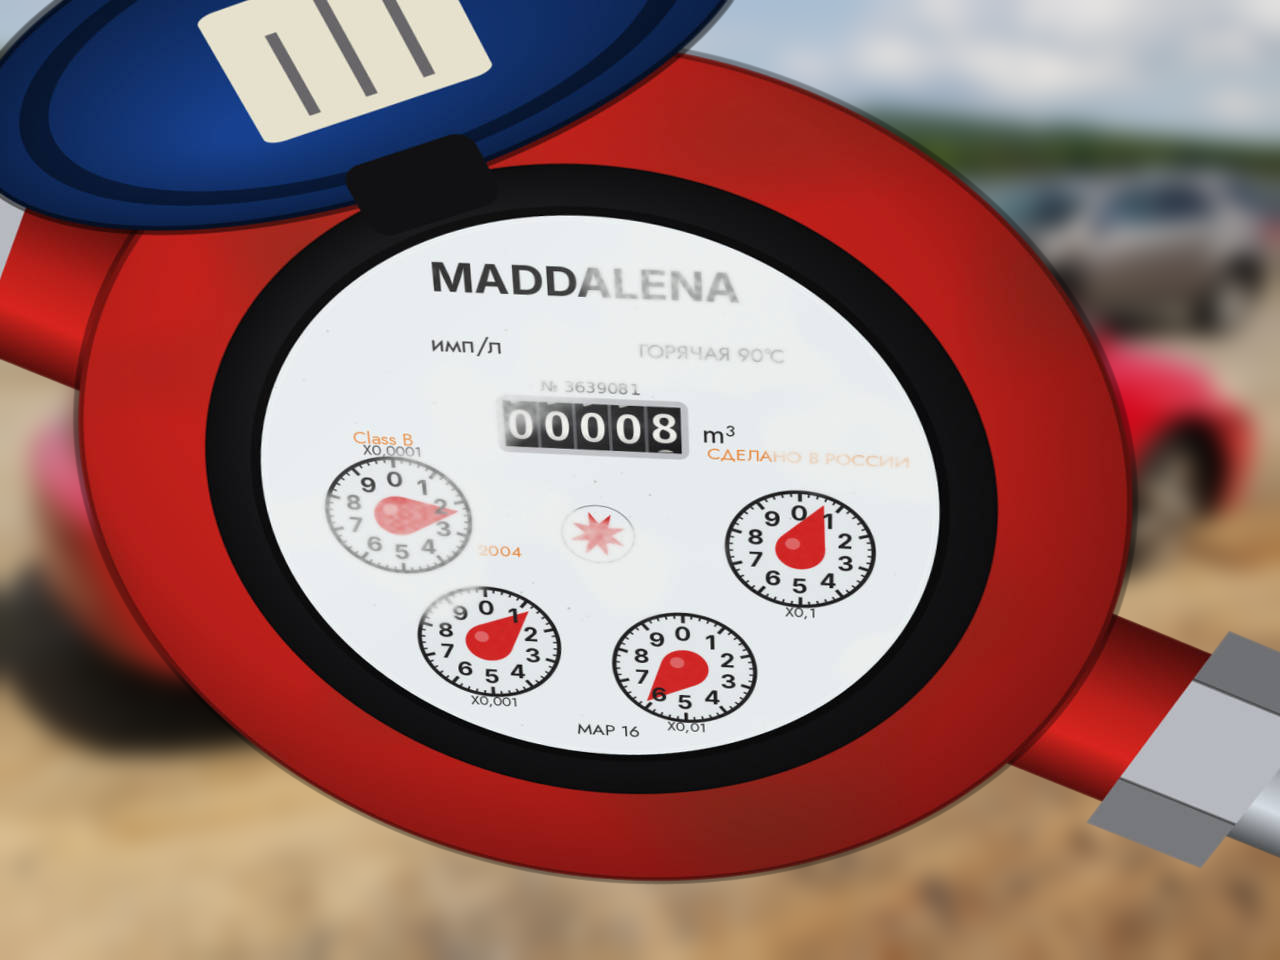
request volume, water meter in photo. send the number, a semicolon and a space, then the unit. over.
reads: 8.0612; m³
